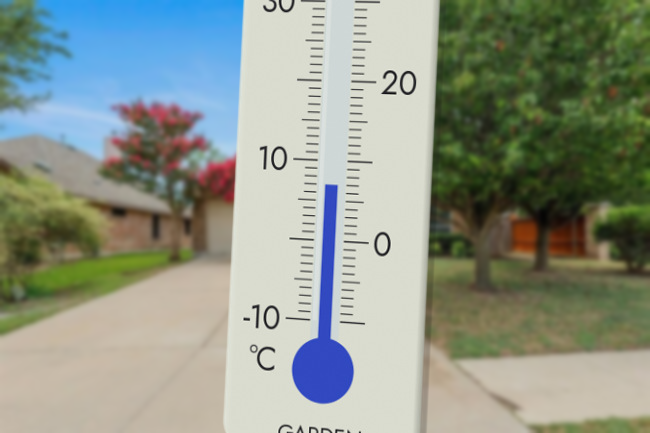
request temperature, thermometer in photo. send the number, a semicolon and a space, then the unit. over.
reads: 7; °C
